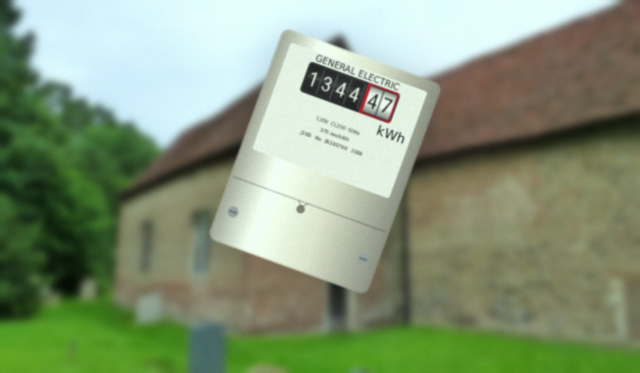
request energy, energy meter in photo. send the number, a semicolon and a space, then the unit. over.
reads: 1344.47; kWh
